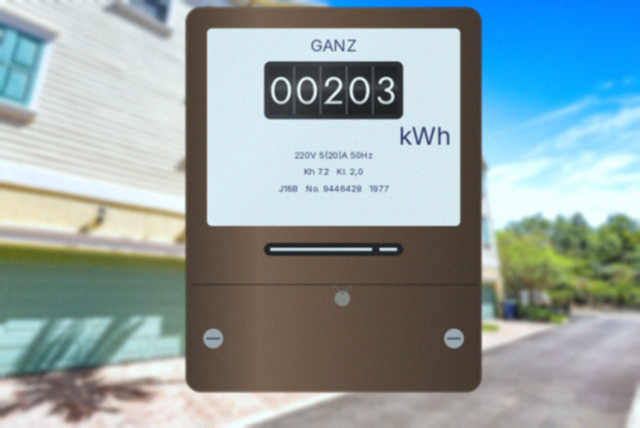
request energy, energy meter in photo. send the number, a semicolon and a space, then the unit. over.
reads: 203; kWh
